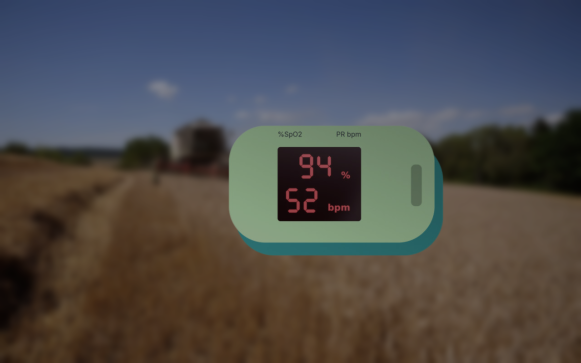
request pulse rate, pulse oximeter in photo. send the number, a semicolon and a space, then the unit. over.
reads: 52; bpm
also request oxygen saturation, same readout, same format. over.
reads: 94; %
